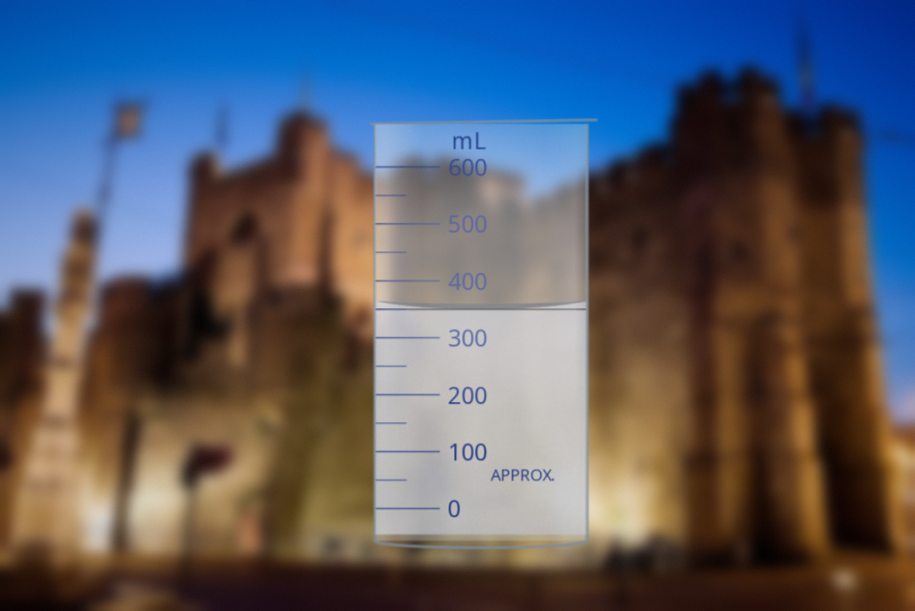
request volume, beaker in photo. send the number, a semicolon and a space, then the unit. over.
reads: 350; mL
